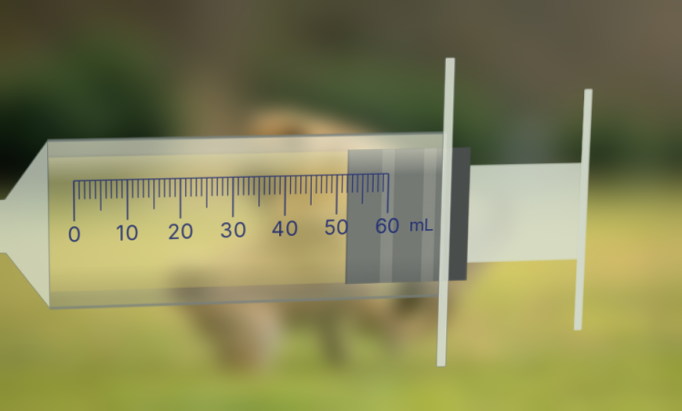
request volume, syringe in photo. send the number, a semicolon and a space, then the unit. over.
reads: 52; mL
